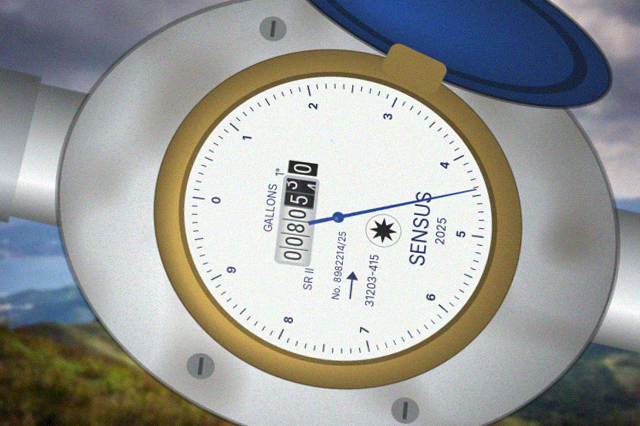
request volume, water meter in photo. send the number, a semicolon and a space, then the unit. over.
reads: 80534.4; gal
